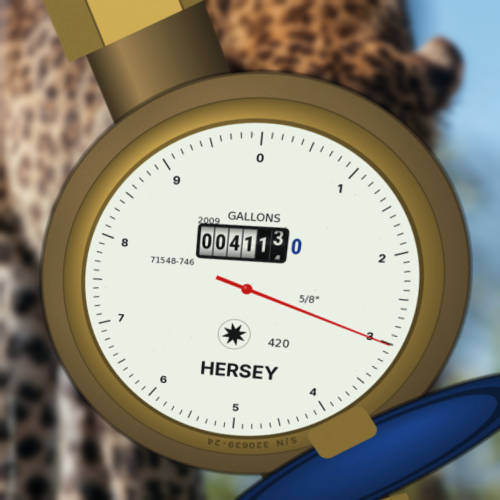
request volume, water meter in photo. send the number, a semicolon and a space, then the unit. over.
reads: 41133.0; gal
